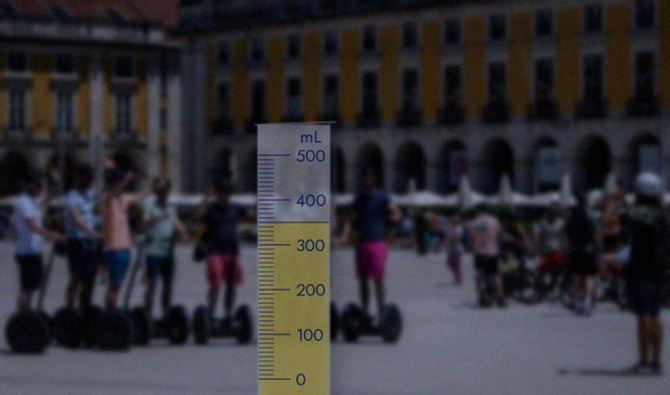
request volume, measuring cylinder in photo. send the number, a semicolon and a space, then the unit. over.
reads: 350; mL
